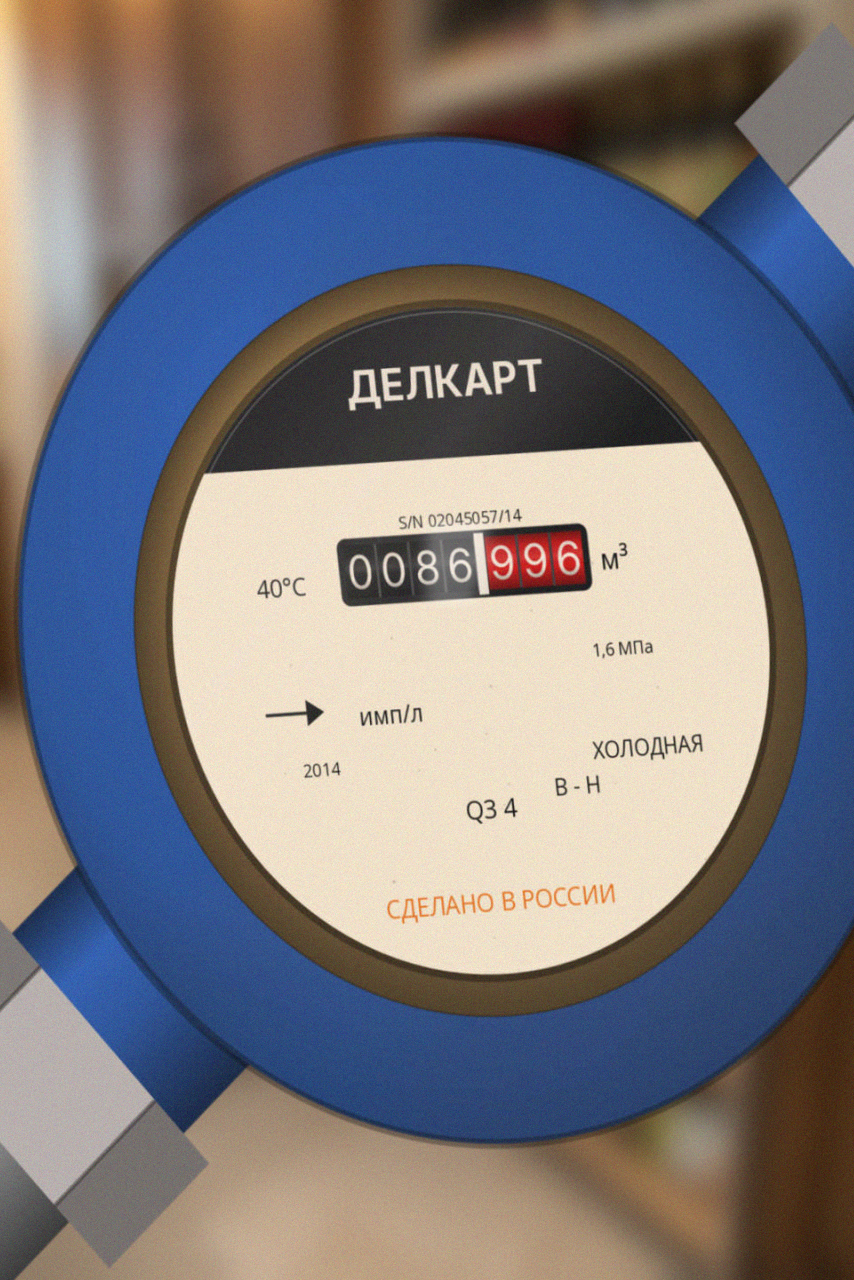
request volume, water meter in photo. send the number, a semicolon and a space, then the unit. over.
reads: 86.996; m³
